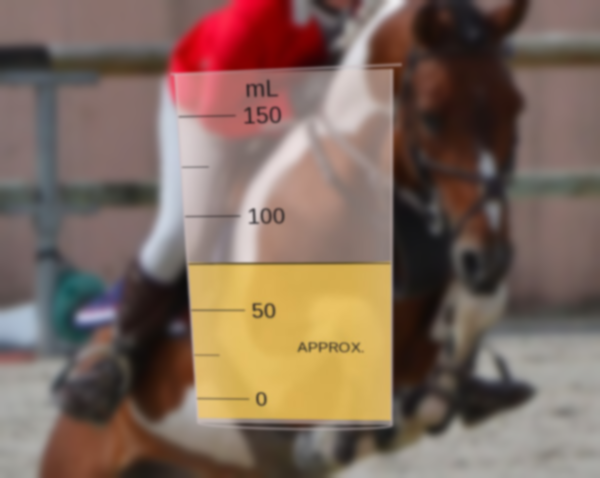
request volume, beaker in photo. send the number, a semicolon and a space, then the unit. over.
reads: 75; mL
